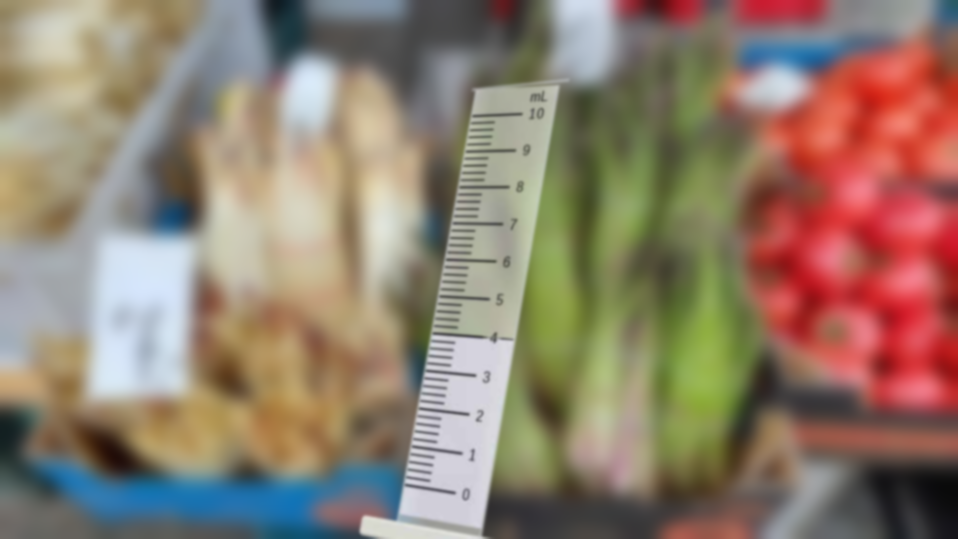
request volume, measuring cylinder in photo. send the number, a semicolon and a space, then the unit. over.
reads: 4; mL
